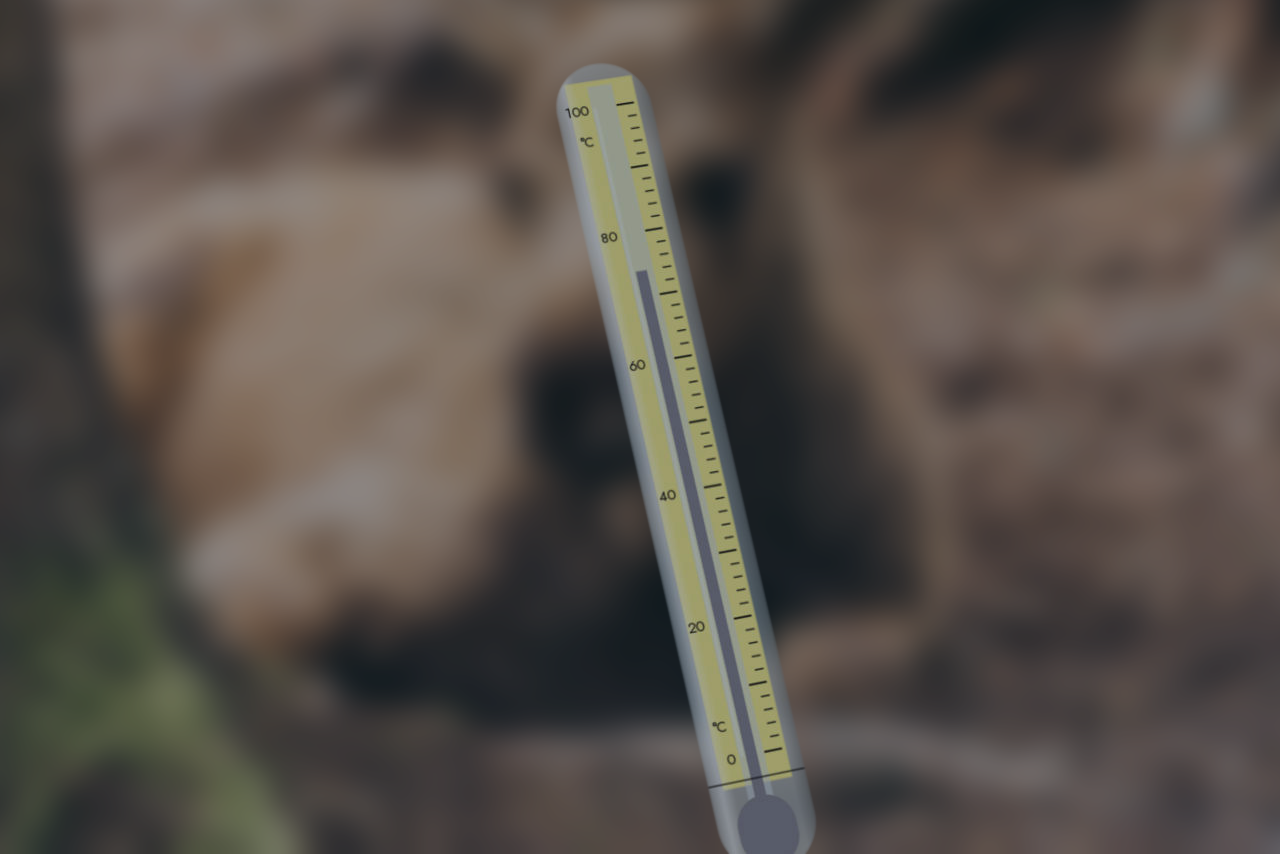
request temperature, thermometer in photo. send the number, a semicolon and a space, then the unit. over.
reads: 74; °C
